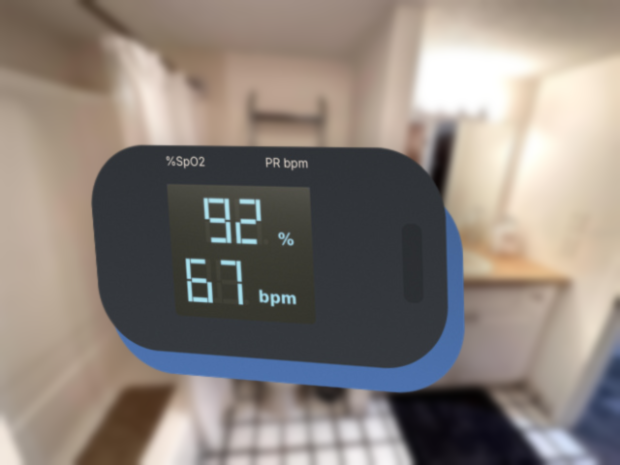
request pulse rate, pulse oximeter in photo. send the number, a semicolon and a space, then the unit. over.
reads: 67; bpm
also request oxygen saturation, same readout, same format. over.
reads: 92; %
